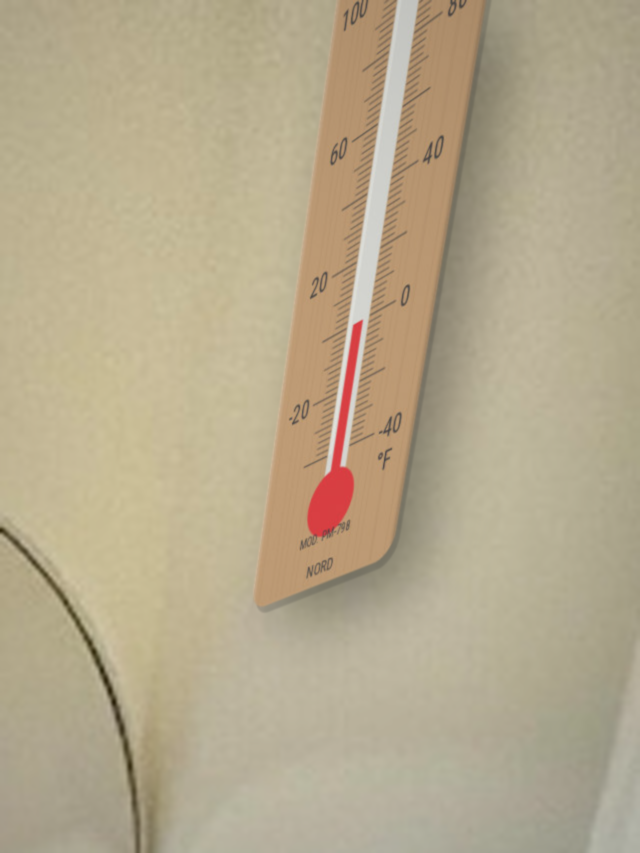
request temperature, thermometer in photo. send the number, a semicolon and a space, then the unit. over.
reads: 0; °F
